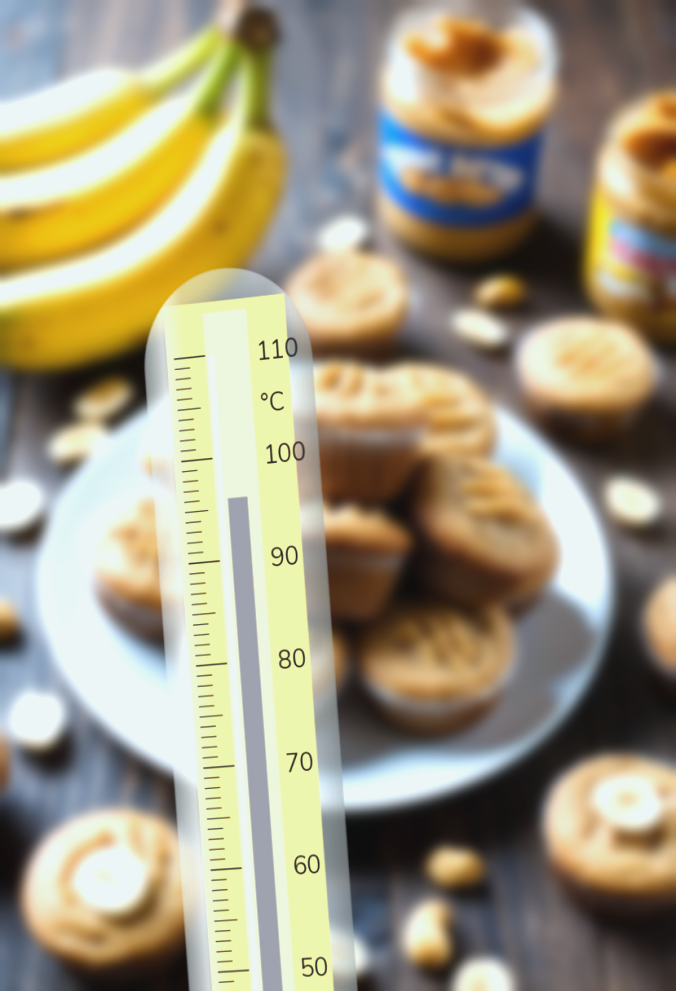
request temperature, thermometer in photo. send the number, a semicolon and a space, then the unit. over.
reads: 96; °C
